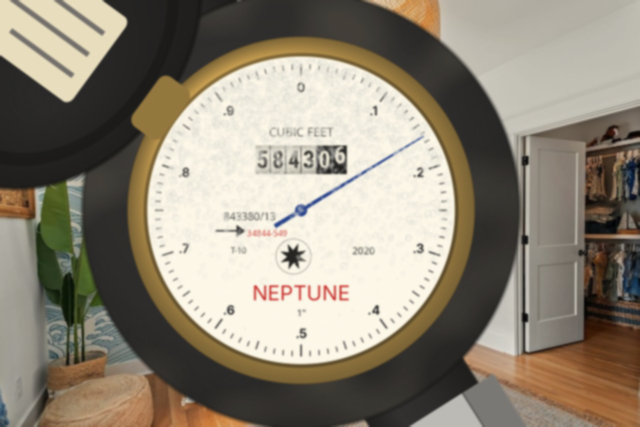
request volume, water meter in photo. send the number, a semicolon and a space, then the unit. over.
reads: 584306.16; ft³
